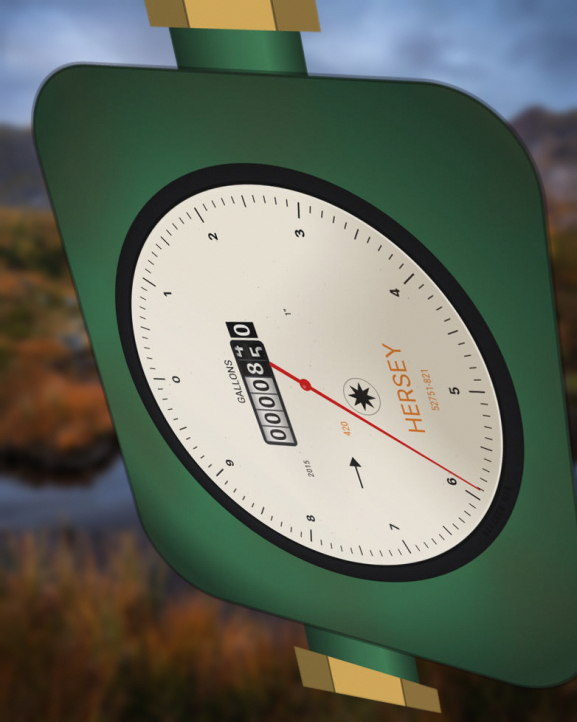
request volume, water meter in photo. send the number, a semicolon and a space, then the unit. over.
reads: 845.9; gal
